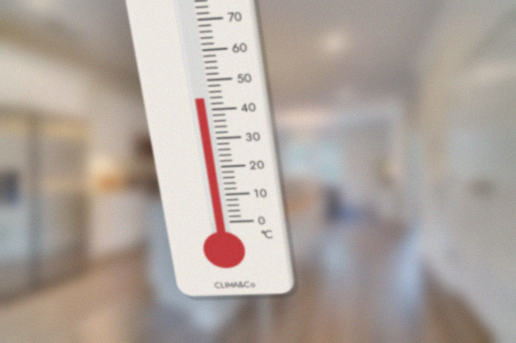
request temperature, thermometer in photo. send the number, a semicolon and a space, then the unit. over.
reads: 44; °C
